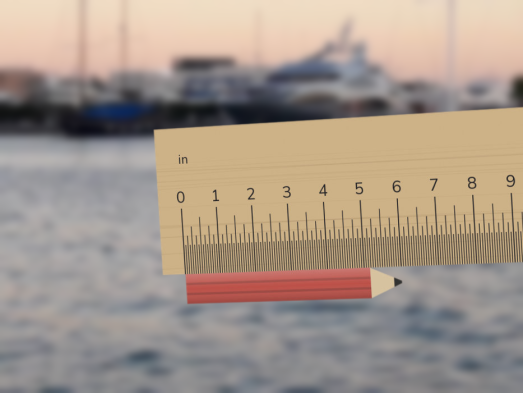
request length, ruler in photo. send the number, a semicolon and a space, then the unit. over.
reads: 6; in
